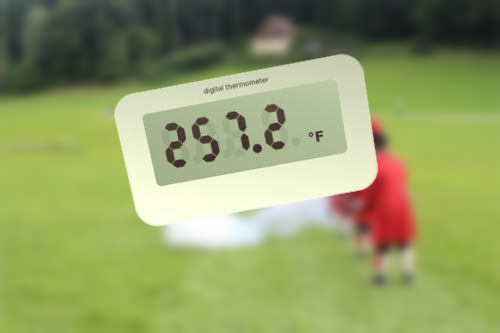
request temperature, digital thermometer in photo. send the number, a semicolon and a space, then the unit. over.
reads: 257.2; °F
